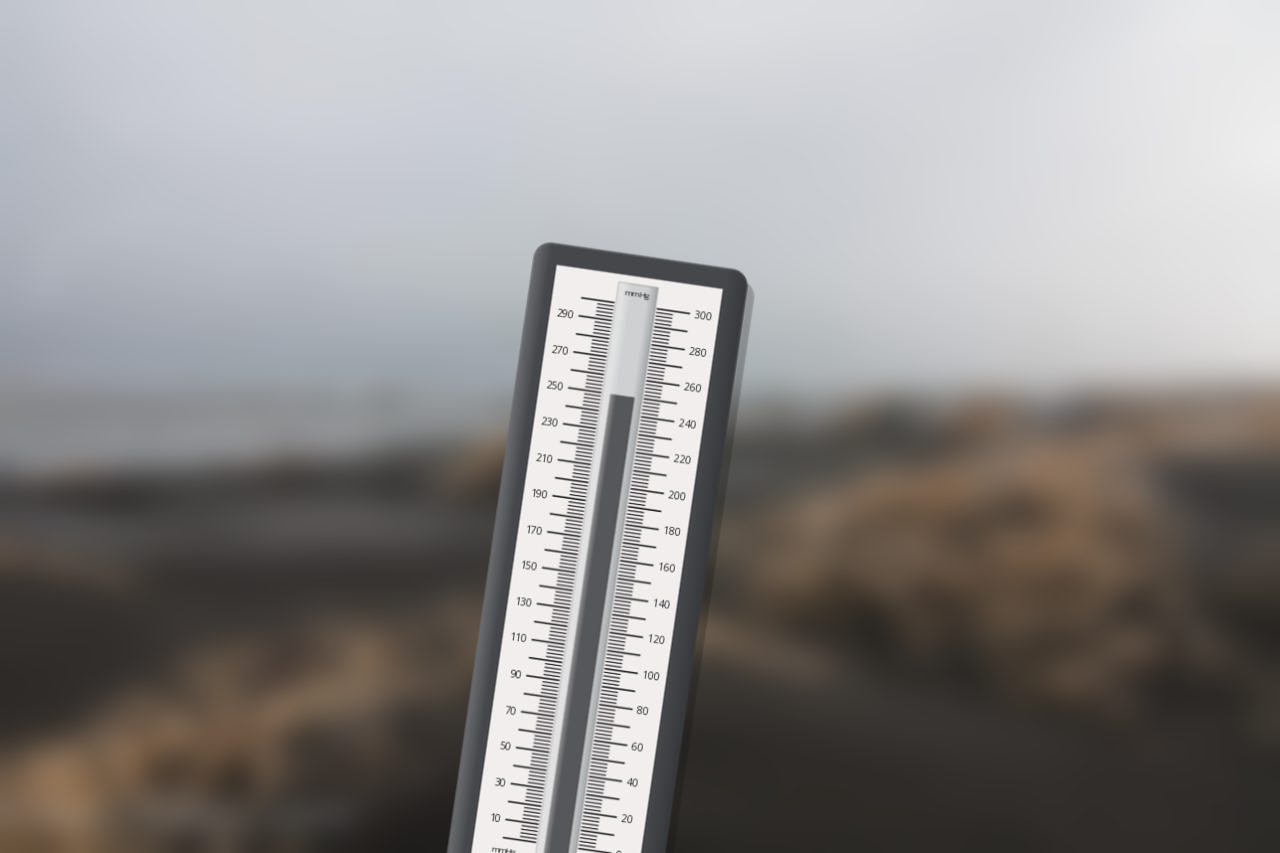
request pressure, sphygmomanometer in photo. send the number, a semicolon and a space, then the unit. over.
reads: 250; mmHg
